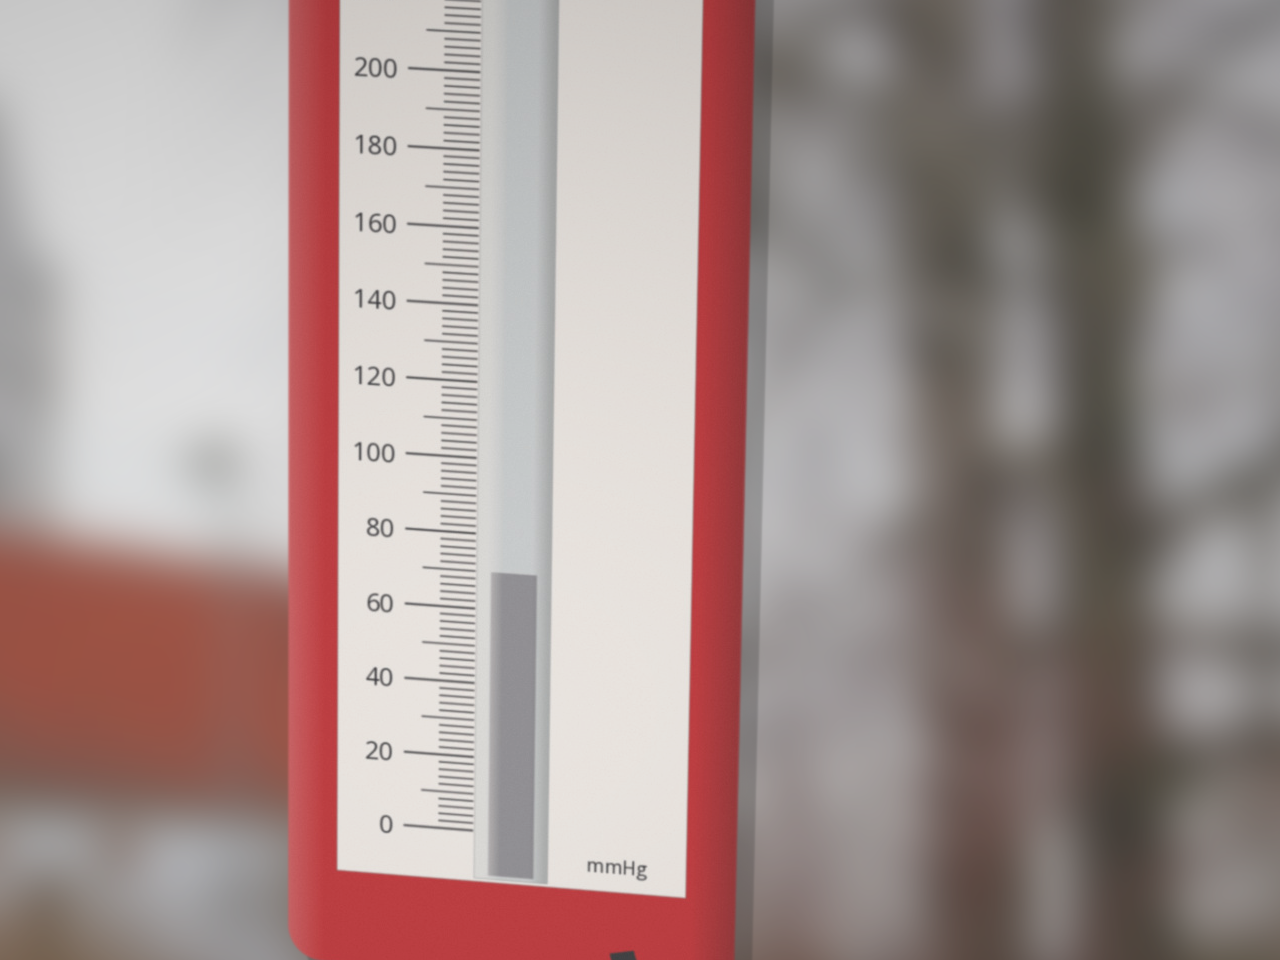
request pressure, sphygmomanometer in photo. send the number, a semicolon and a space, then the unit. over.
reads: 70; mmHg
